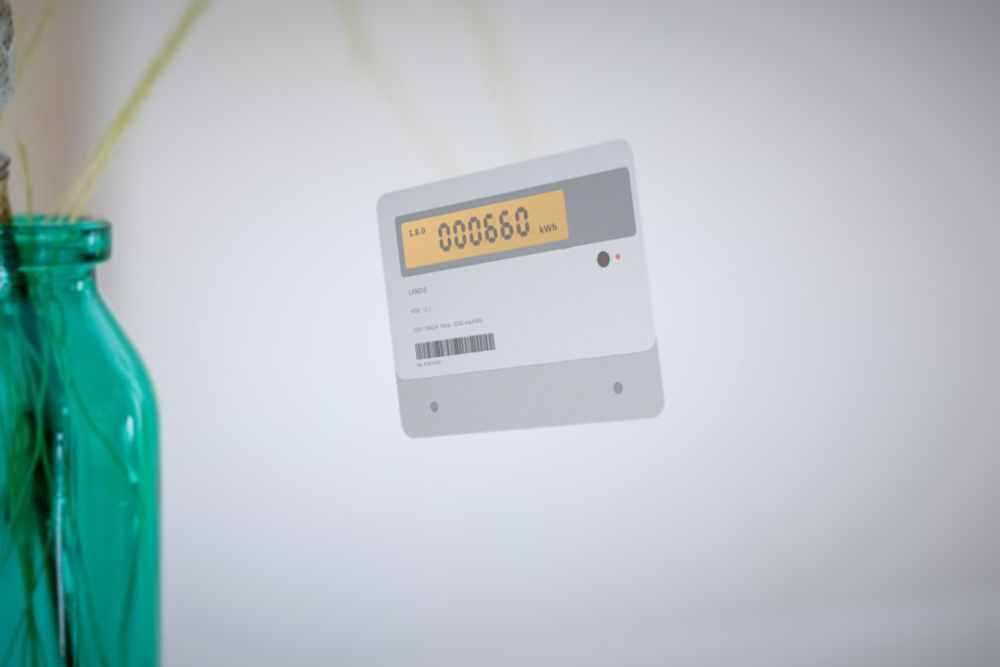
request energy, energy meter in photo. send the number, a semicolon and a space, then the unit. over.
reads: 660; kWh
